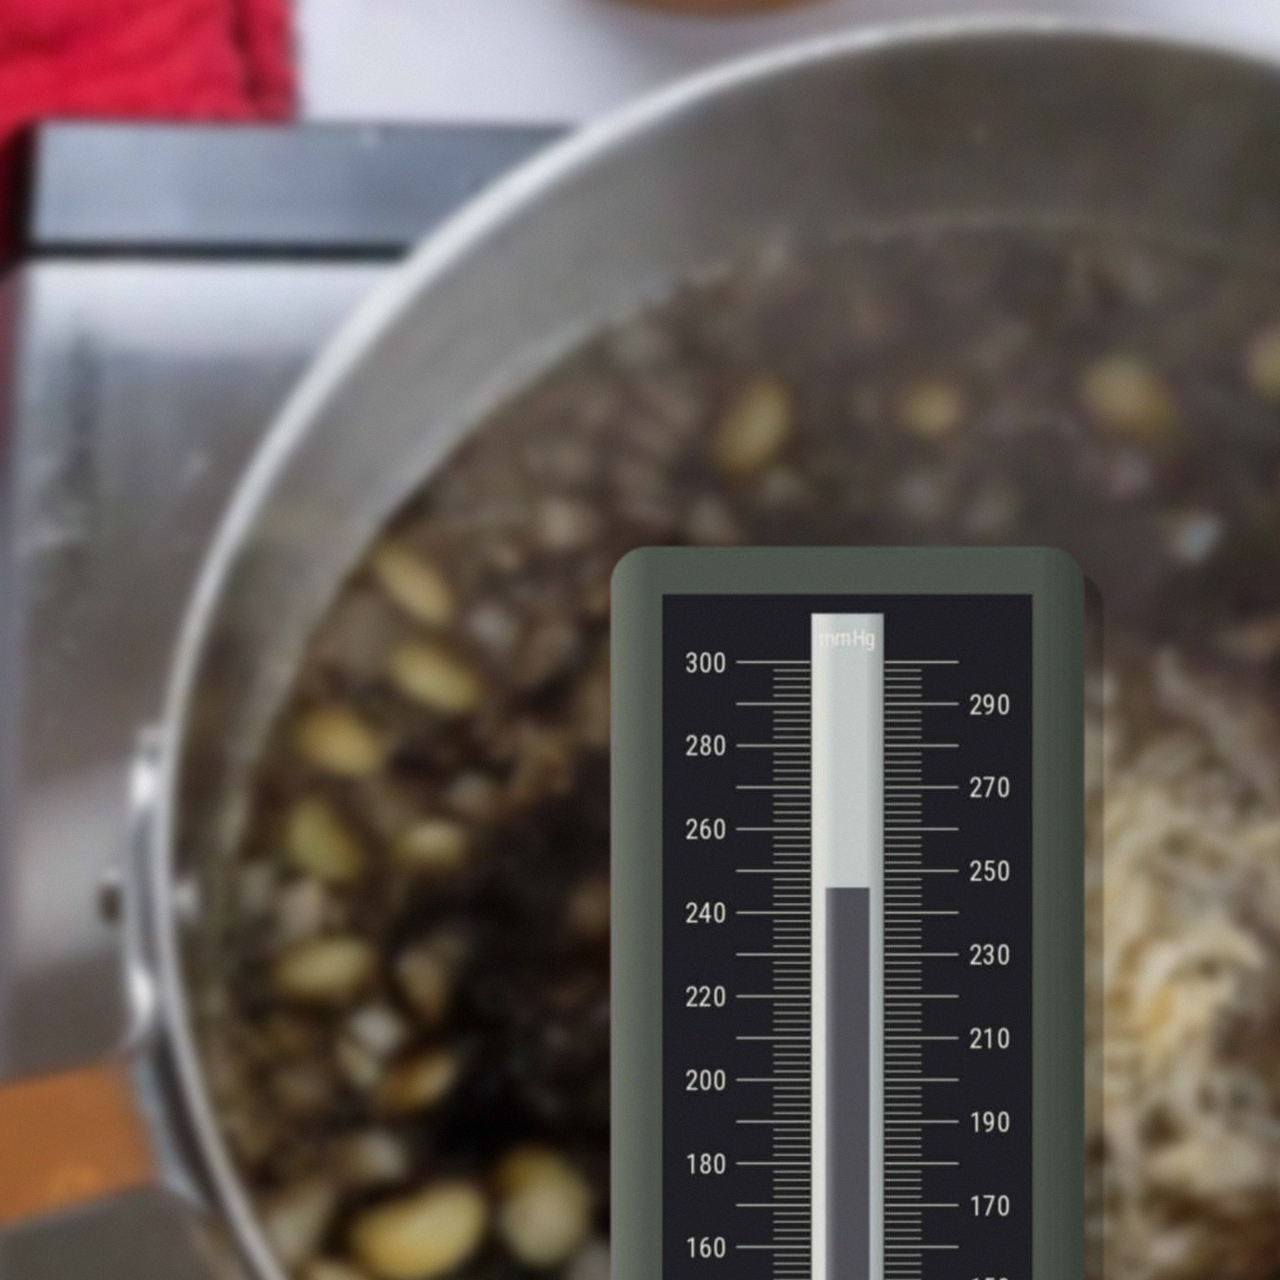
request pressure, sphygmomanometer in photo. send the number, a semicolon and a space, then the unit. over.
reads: 246; mmHg
